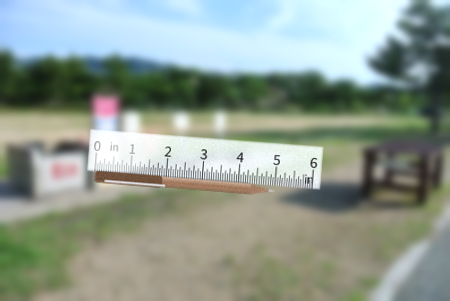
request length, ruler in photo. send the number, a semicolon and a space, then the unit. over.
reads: 5; in
